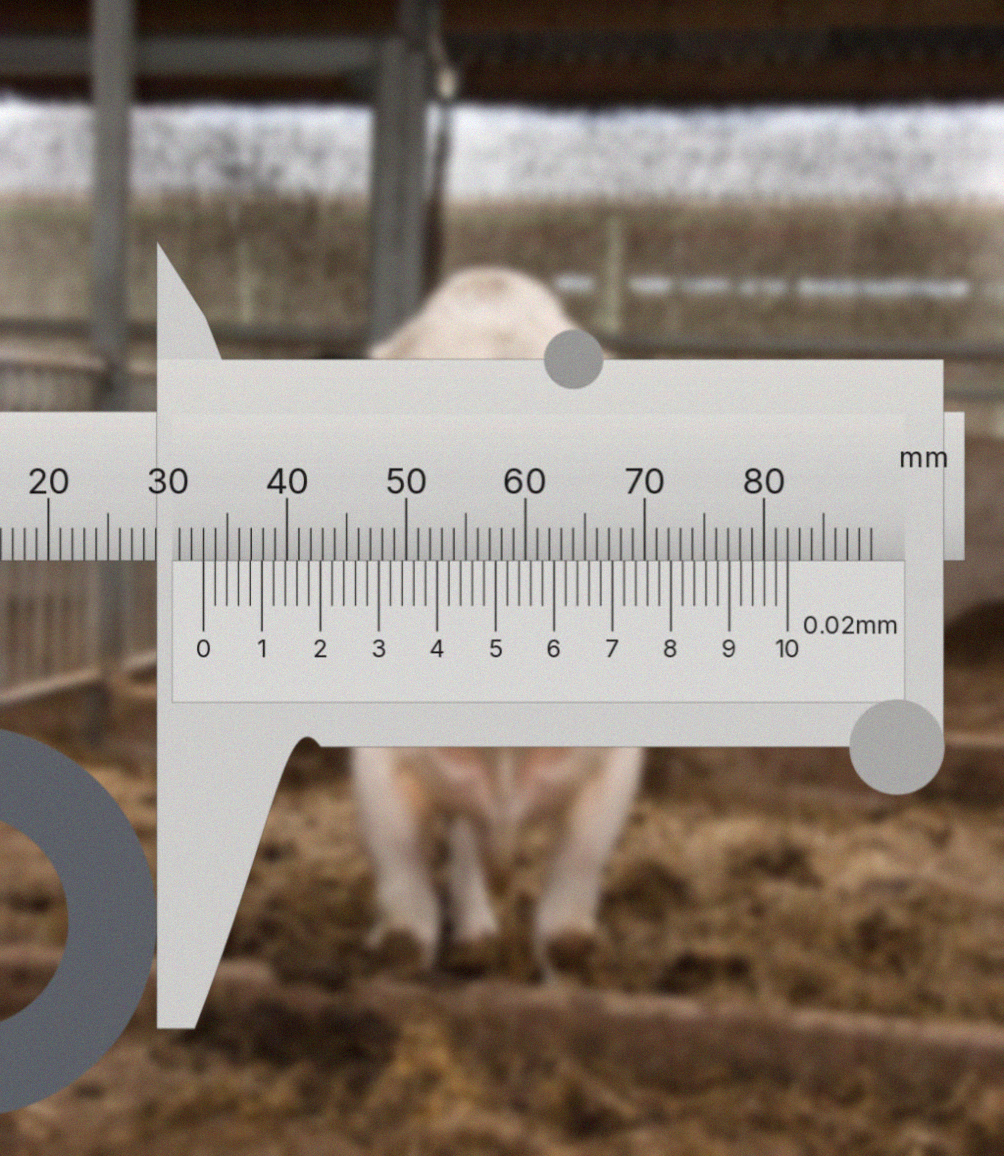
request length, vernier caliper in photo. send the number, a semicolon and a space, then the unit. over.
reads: 33.0; mm
